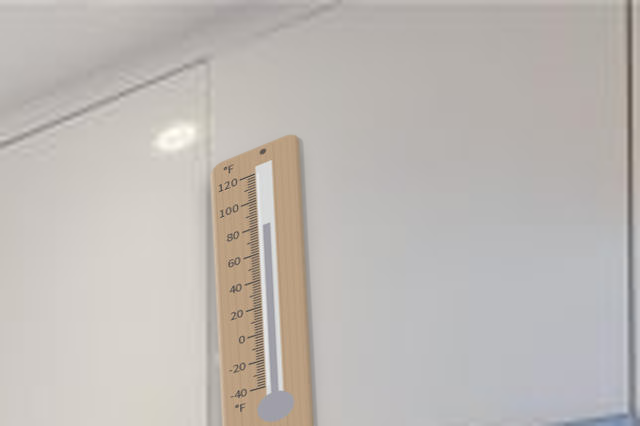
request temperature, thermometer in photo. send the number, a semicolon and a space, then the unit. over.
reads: 80; °F
